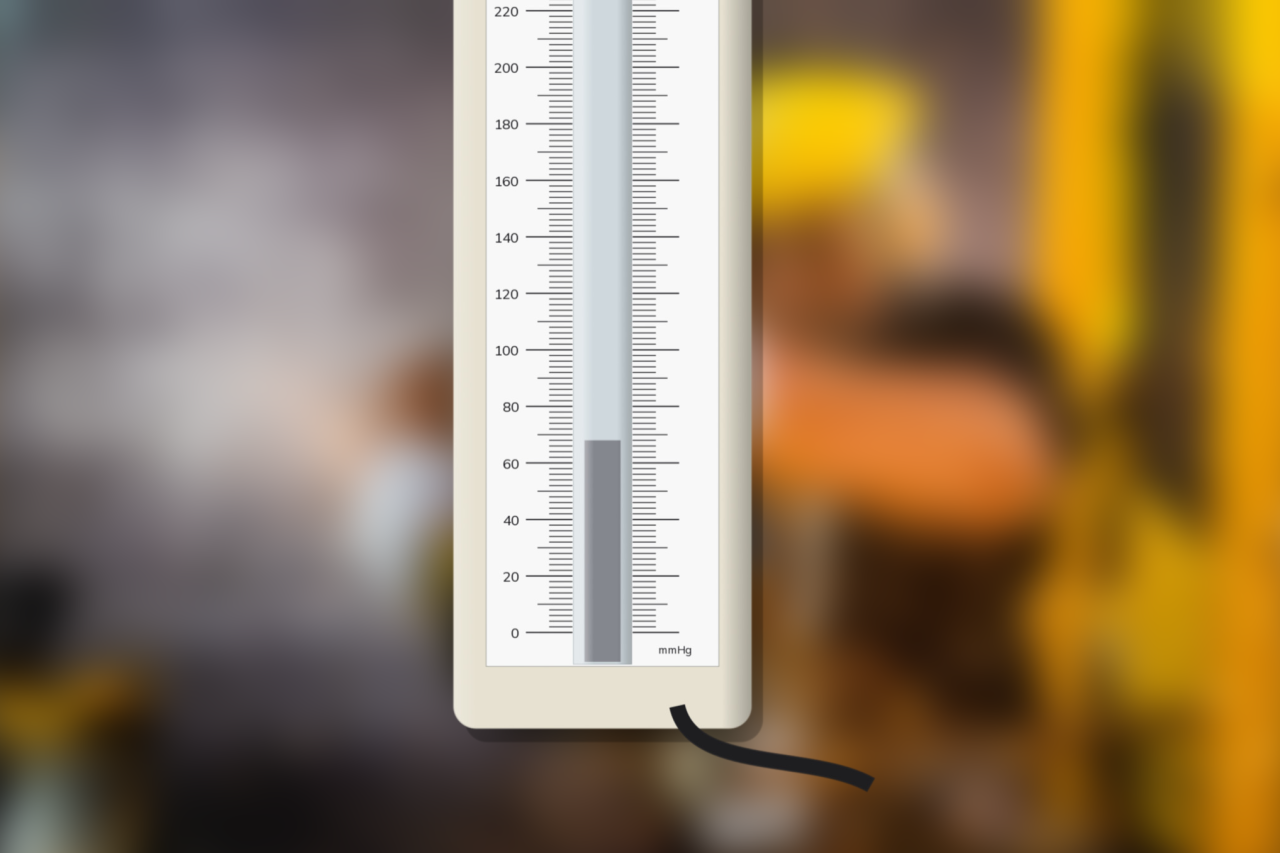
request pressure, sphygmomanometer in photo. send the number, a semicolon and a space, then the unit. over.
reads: 68; mmHg
